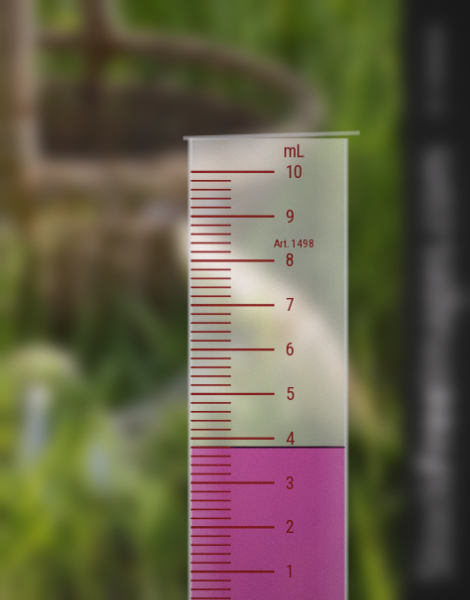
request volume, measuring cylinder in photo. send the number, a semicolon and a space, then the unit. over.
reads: 3.8; mL
